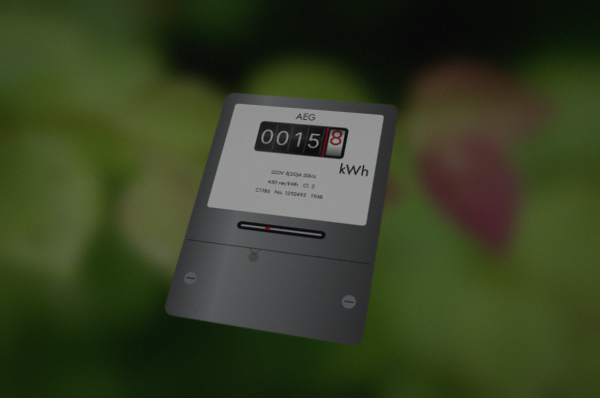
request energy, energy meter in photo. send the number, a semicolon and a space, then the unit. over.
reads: 15.8; kWh
